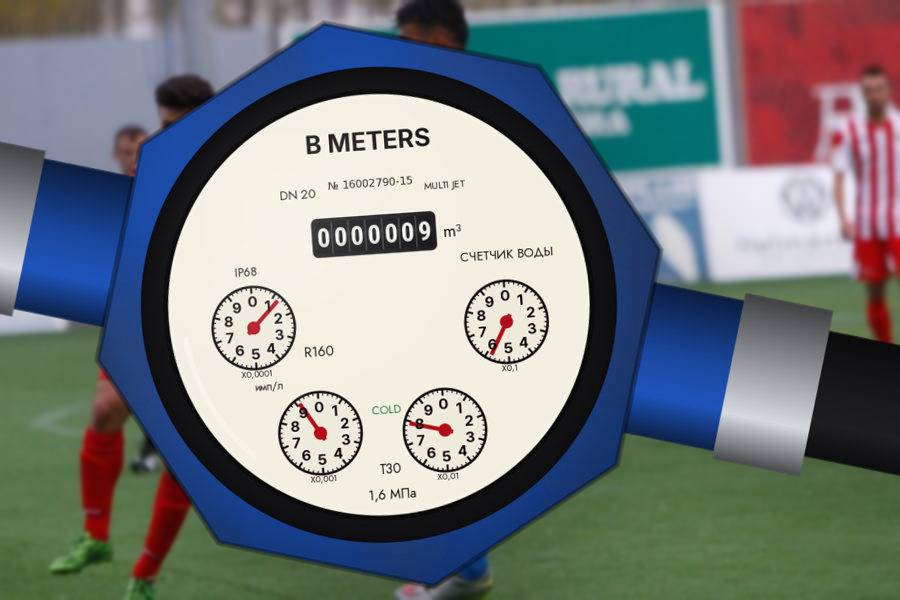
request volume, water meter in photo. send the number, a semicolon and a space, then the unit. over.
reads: 9.5791; m³
